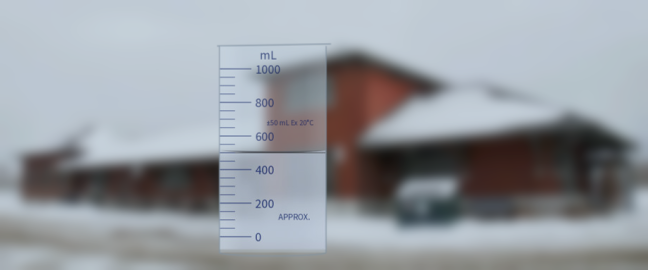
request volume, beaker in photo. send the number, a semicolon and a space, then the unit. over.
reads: 500; mL
